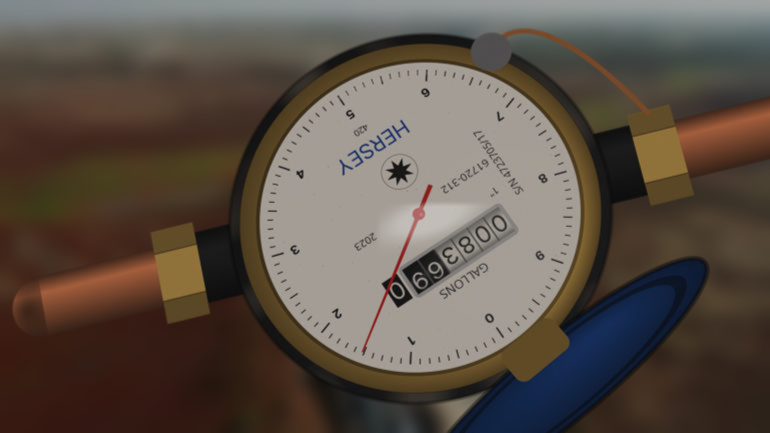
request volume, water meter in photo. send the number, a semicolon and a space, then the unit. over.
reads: 83691.5; gal
